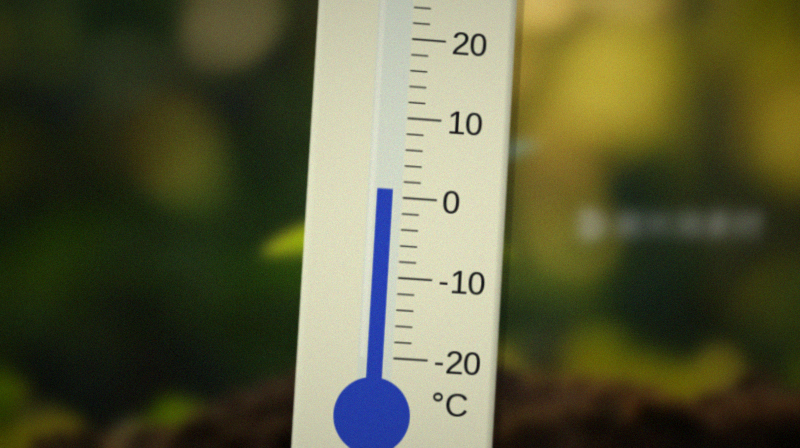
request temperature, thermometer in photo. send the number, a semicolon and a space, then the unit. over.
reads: 1; °C
